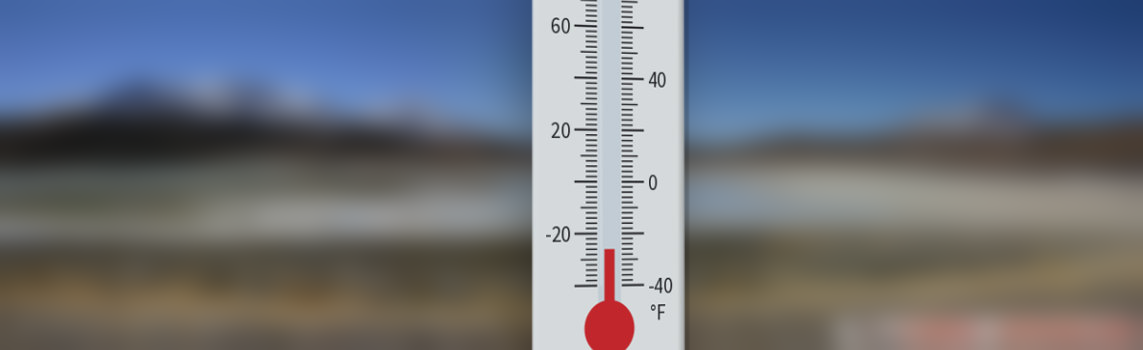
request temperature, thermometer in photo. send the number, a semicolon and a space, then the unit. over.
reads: -26; °F
